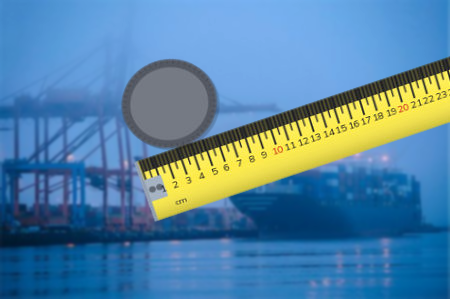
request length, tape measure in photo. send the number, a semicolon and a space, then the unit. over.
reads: 7; cm
